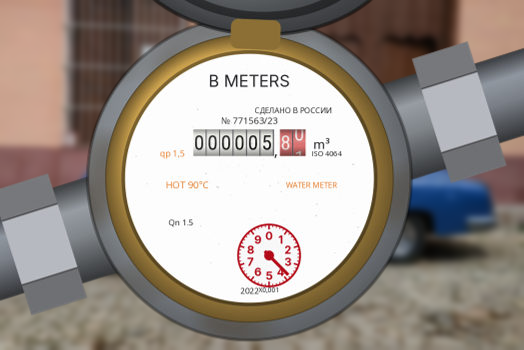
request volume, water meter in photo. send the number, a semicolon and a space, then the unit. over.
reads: 5.803; m³
